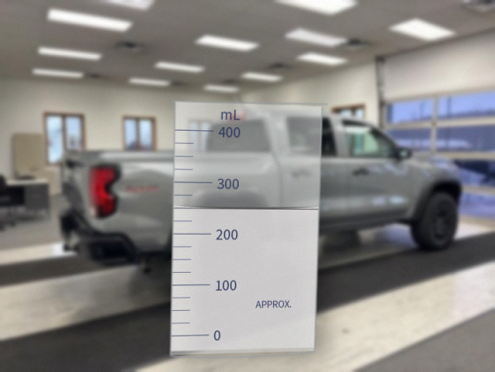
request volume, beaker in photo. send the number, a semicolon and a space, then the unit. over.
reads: 250; mL
